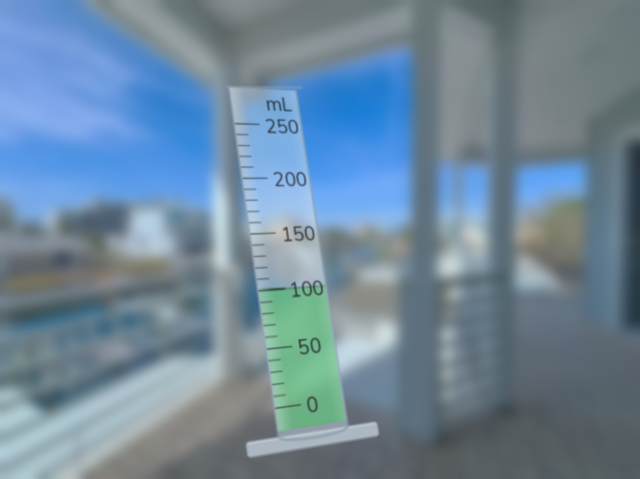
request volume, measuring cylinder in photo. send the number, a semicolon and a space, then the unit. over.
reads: 100; mL
